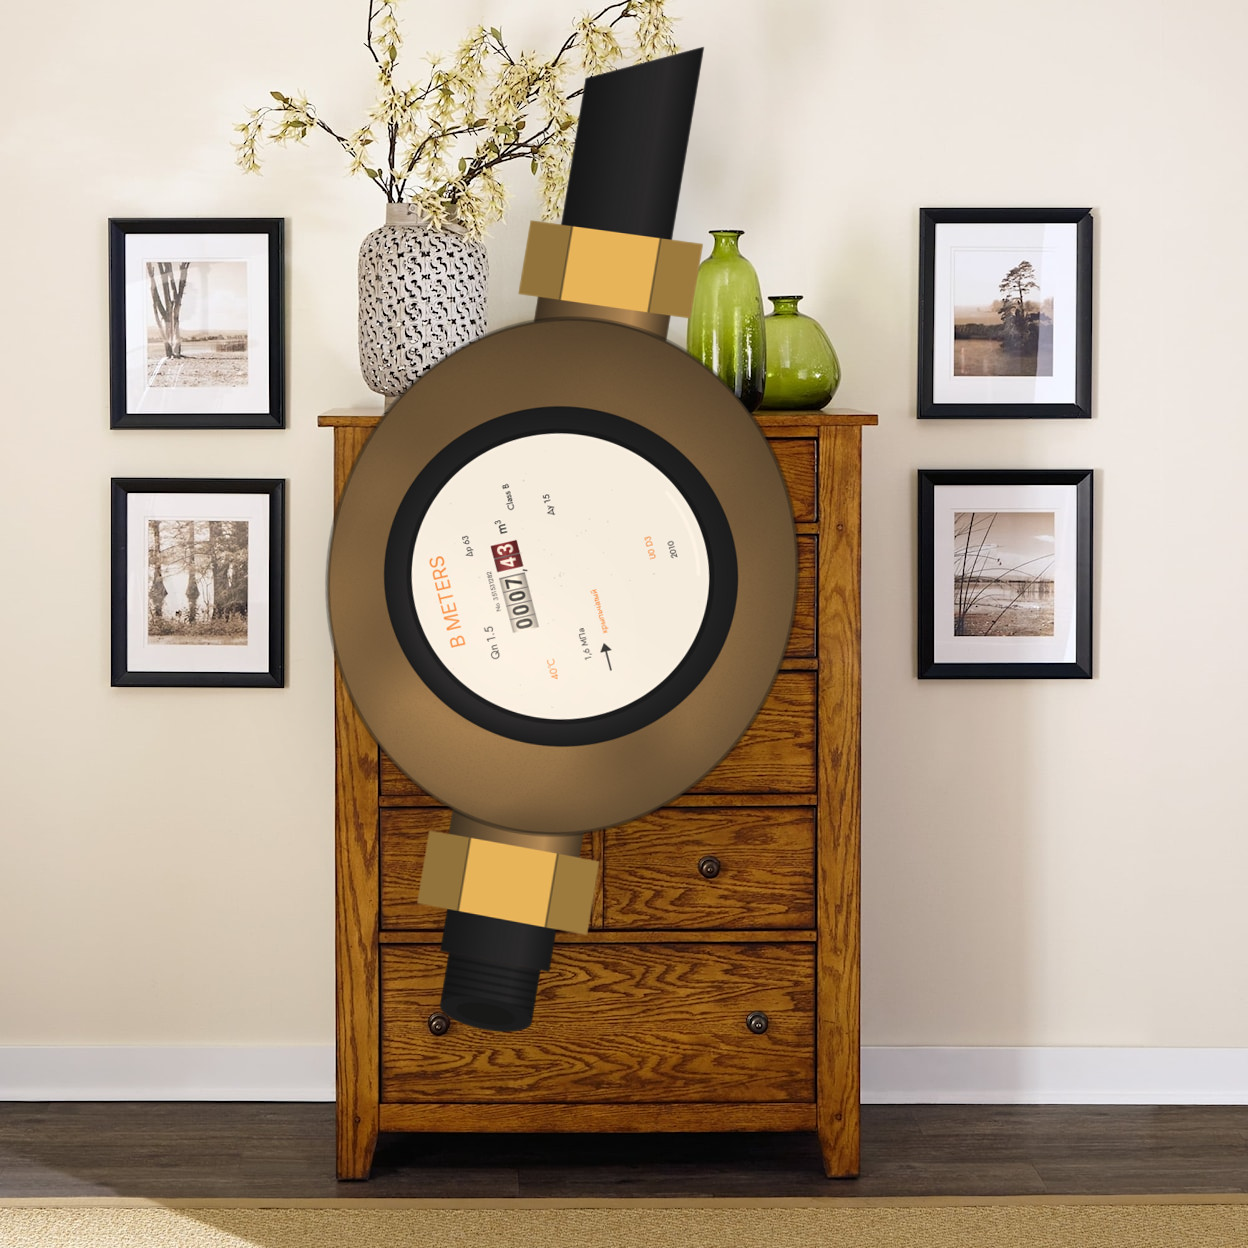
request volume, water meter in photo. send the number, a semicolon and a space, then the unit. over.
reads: 7.43; m³
